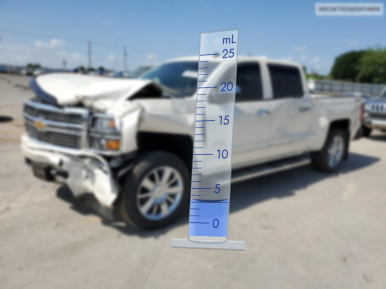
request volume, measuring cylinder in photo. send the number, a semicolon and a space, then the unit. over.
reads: 3; mL
